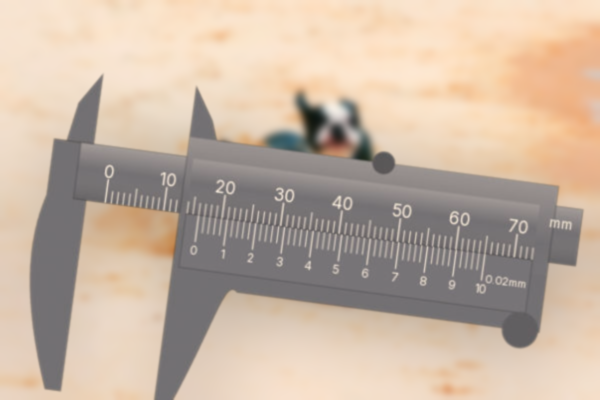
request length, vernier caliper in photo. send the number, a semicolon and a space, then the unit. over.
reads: 16.0; mm
